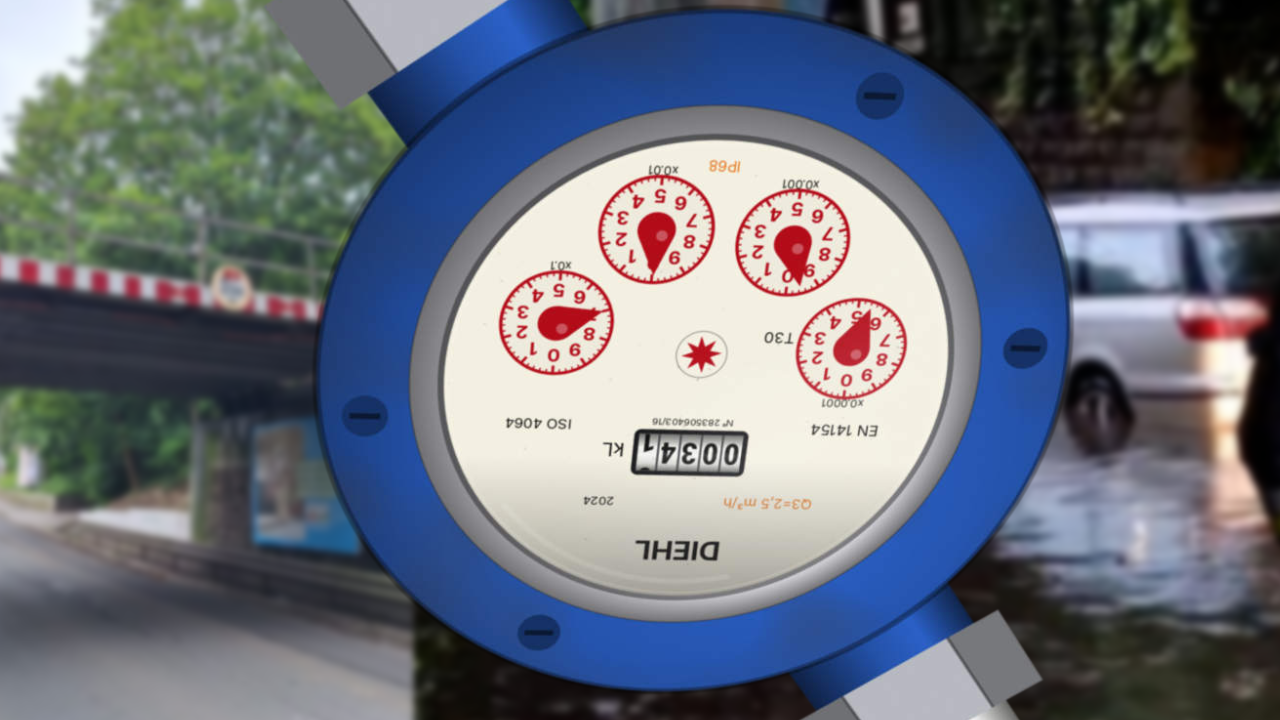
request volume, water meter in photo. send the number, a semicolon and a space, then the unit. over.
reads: 340.6995; kL
